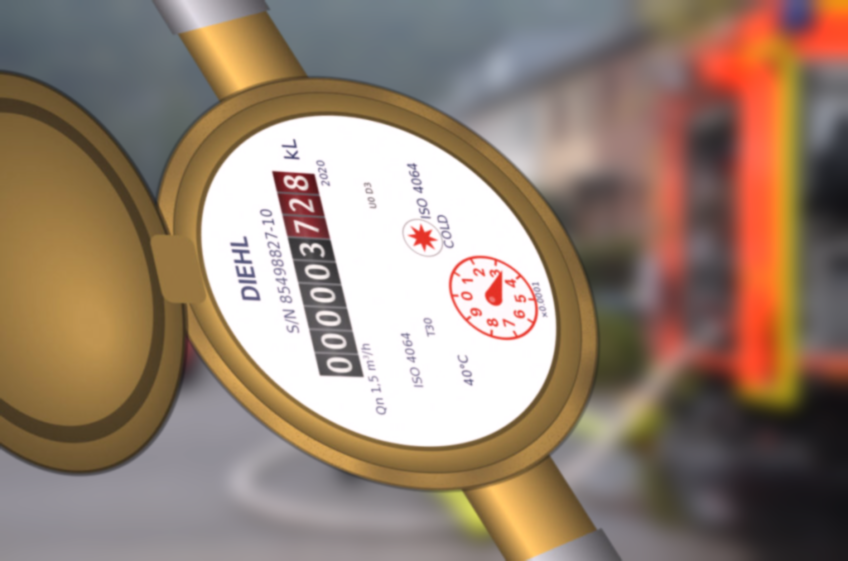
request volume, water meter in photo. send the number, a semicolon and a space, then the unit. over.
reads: 3.7283; kL
